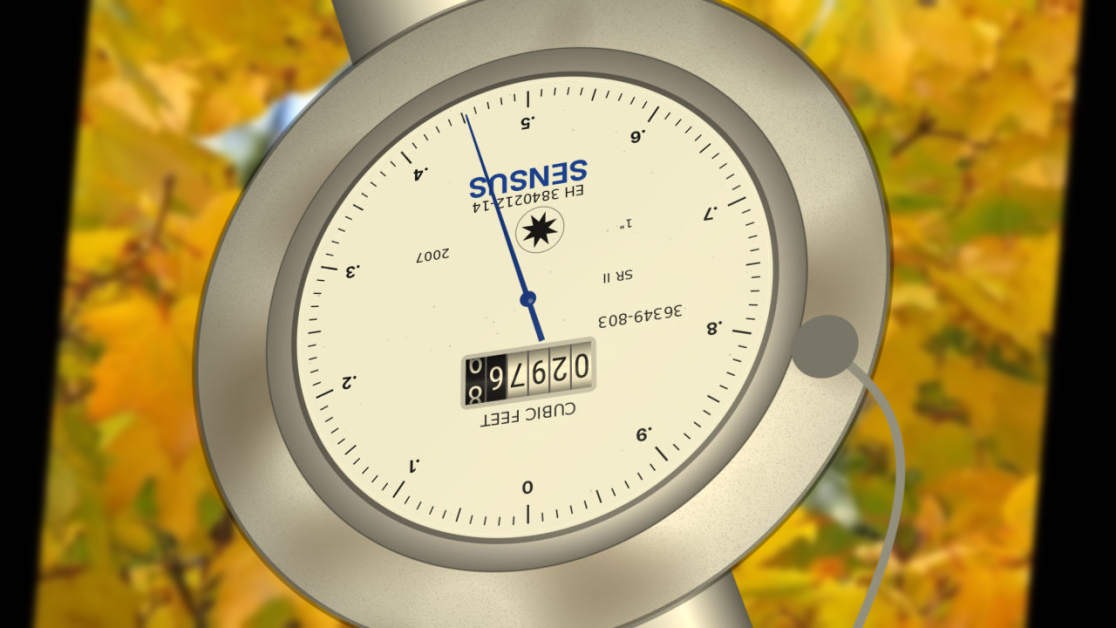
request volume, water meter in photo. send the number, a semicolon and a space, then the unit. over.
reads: 29768.45; ft³
